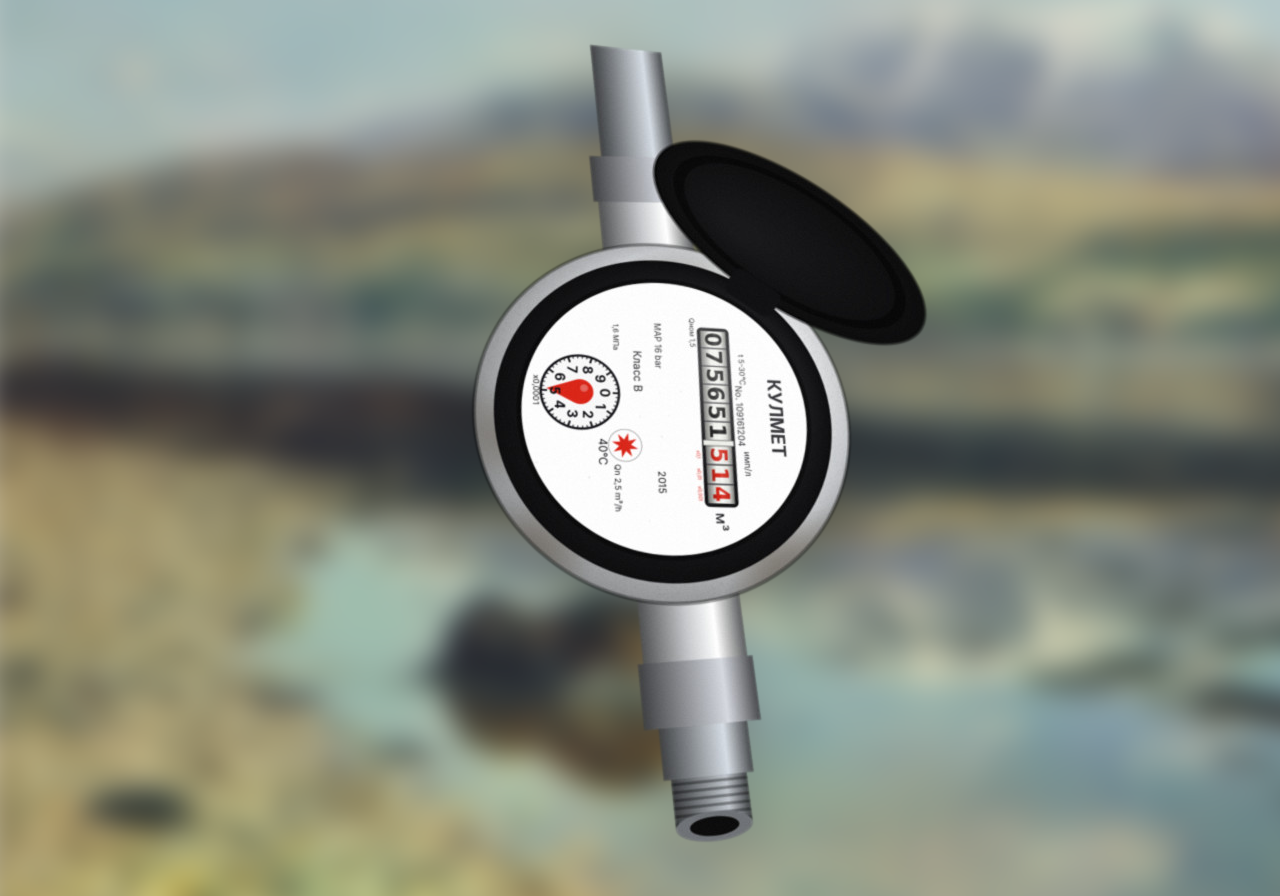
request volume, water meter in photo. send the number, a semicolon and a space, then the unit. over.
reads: 75651.5145; m³
